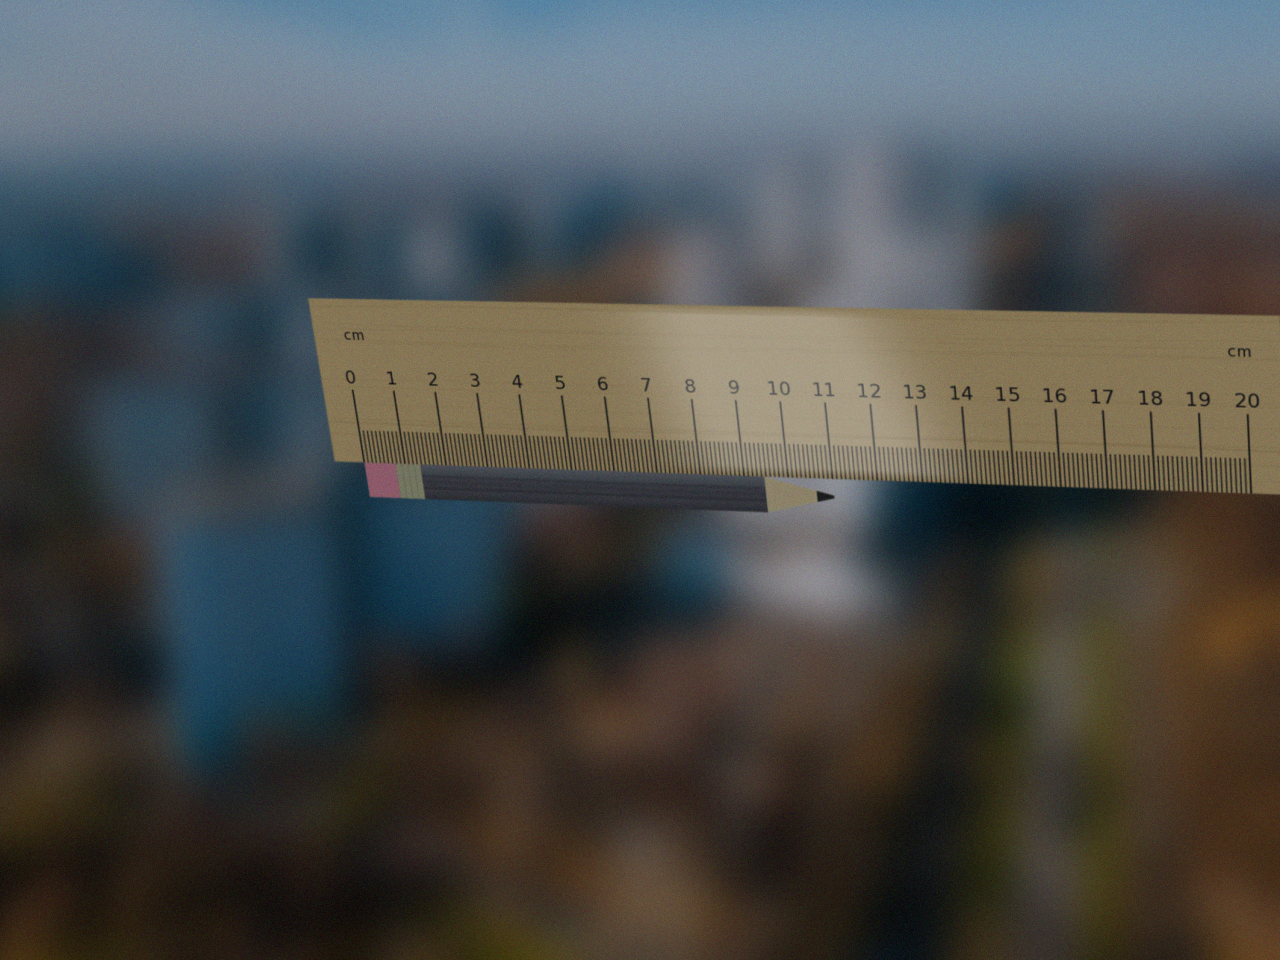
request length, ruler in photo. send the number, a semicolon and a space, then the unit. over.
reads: 11; cm
